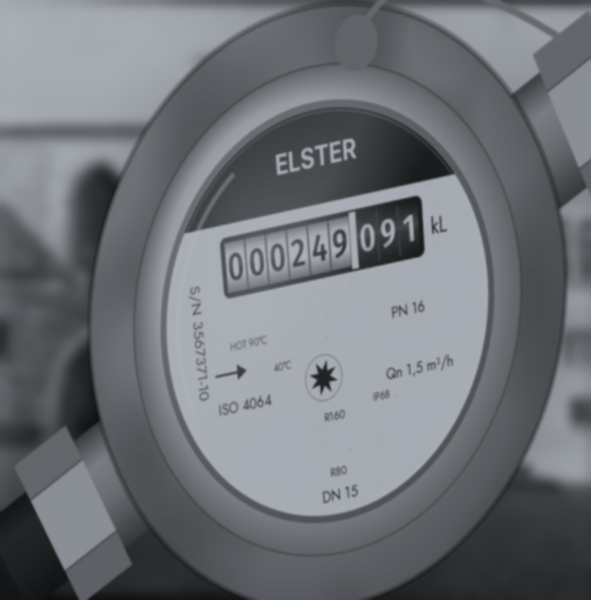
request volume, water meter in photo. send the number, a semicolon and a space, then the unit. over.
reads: 249.091; kL
